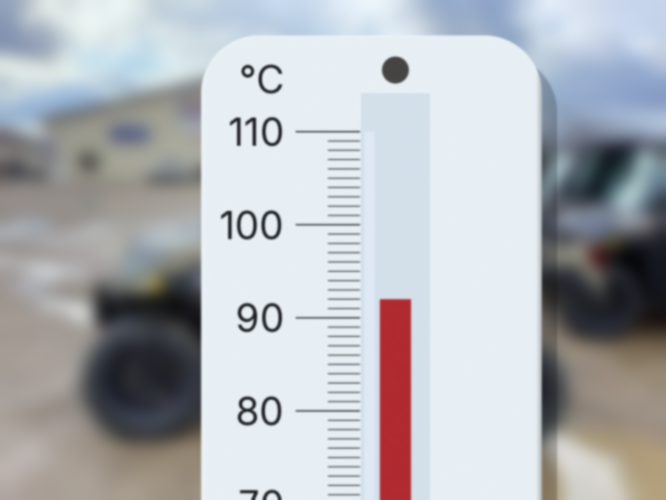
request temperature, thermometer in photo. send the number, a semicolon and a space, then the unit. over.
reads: 92; °C
